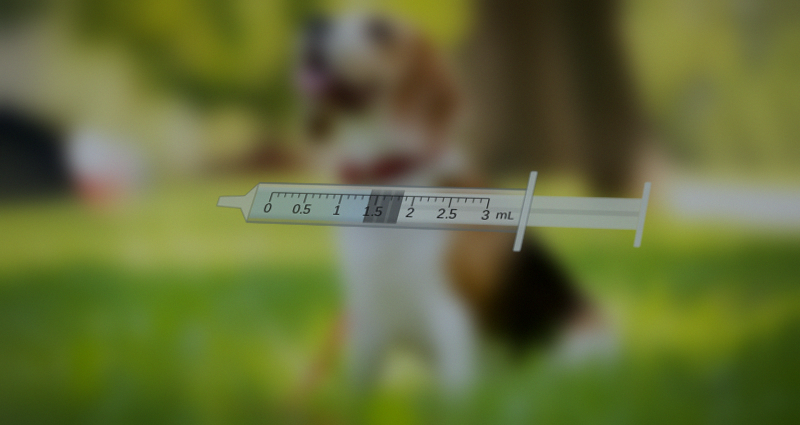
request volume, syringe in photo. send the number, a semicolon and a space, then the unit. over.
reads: 1.4; mL
